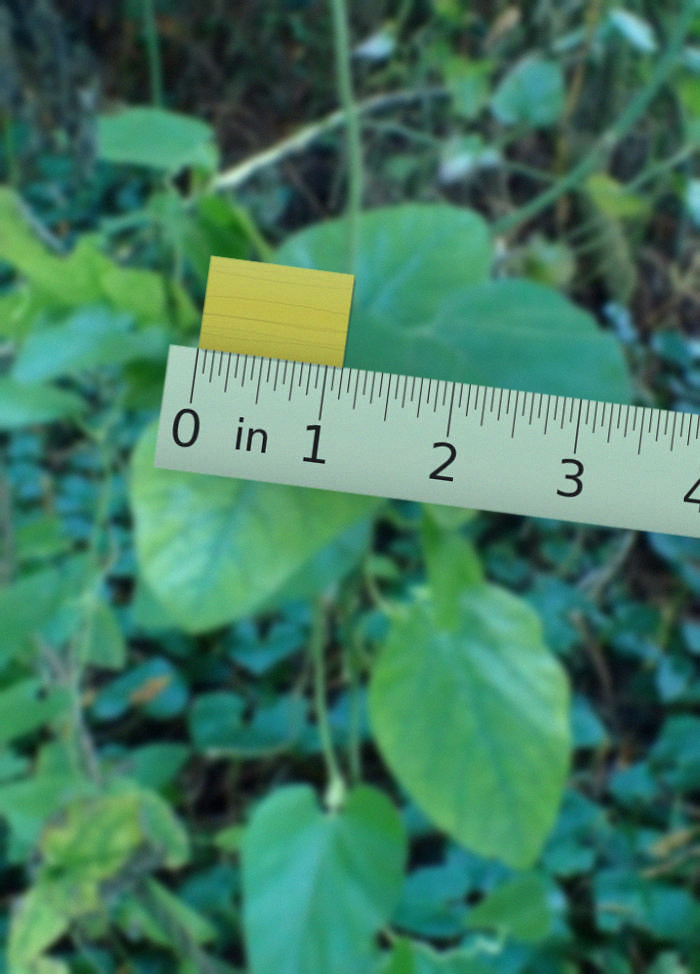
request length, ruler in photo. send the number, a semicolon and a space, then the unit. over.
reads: 1.125; in
